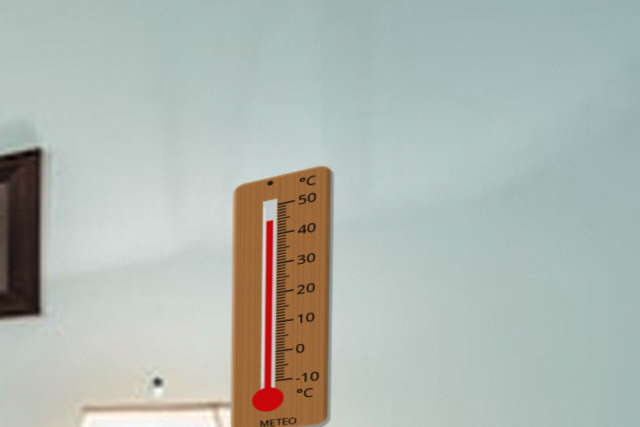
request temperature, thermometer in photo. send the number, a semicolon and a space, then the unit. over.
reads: 45; °C
